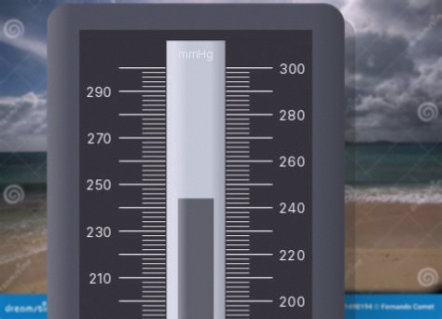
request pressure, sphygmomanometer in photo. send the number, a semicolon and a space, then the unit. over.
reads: 244; mmHg
